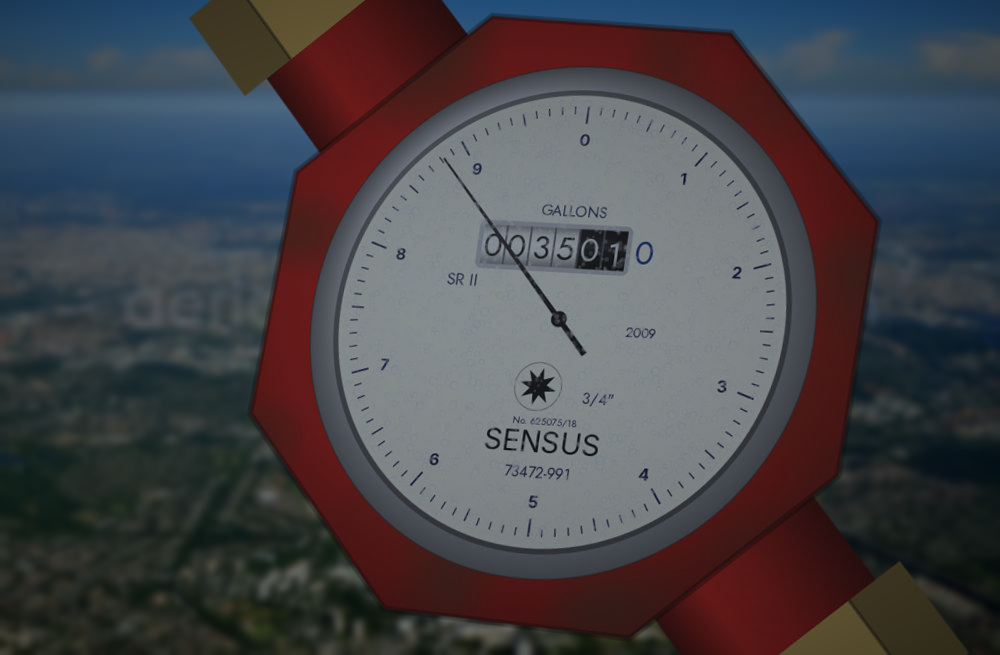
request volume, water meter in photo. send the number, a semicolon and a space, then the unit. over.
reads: 35008.8; gal
